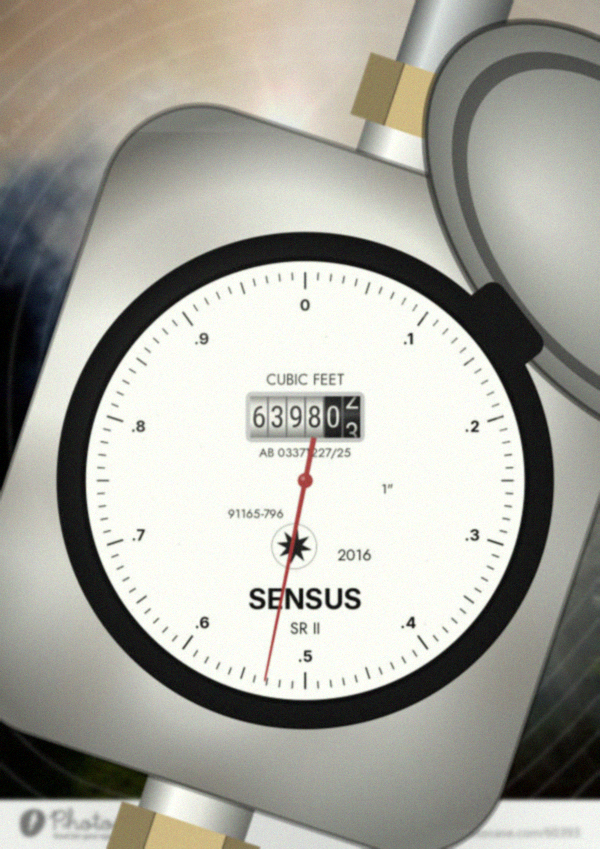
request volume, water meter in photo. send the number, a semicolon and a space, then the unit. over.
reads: 639802.53; ft³
